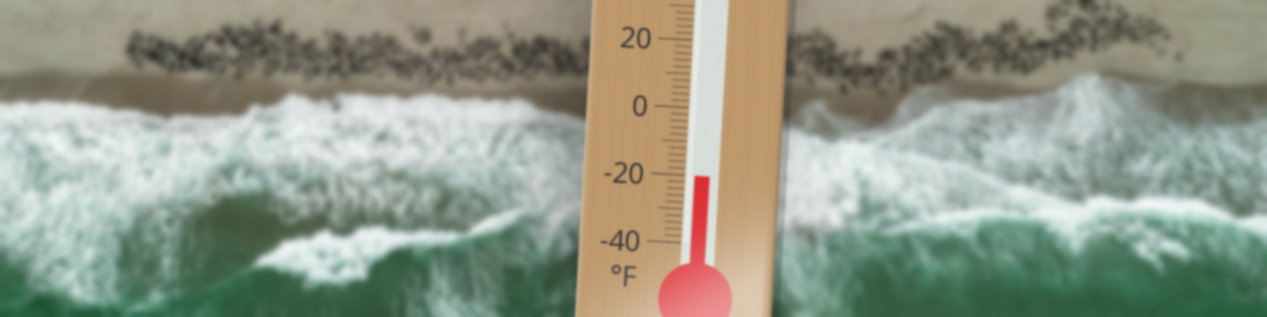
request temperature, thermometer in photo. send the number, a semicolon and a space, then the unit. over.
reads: -20; °F
